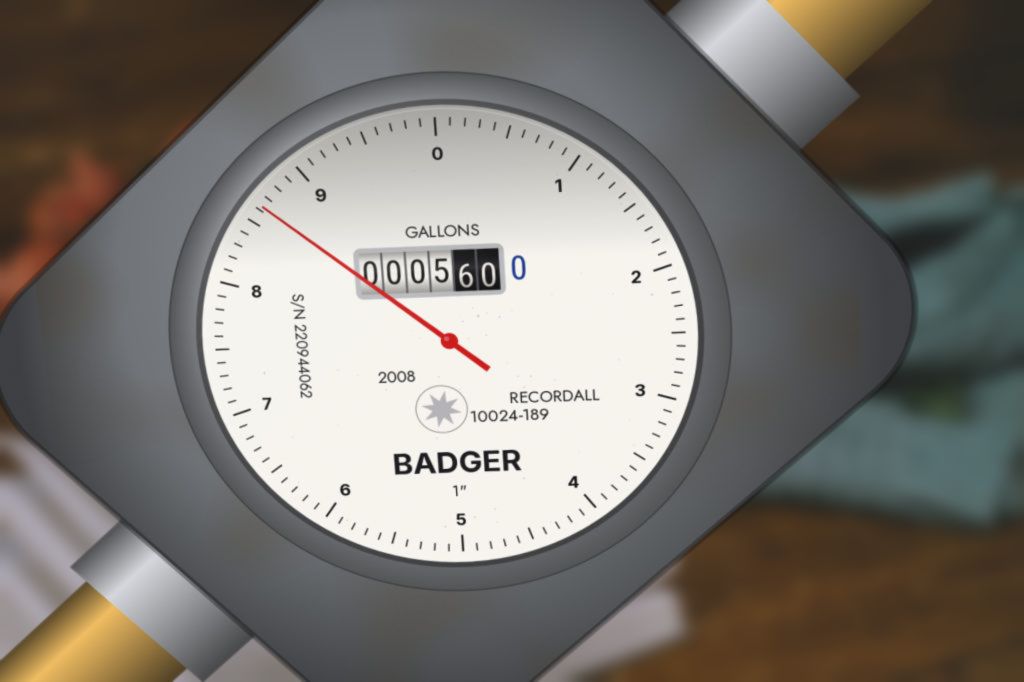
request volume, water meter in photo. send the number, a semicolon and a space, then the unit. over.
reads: 5598.6; gal
